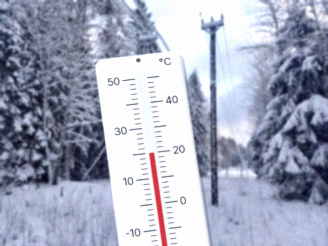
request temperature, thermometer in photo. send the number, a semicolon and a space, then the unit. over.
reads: 20; °C
